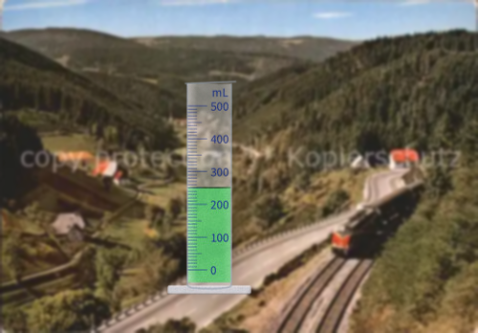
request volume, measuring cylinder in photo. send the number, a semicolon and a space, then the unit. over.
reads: 250; mL
